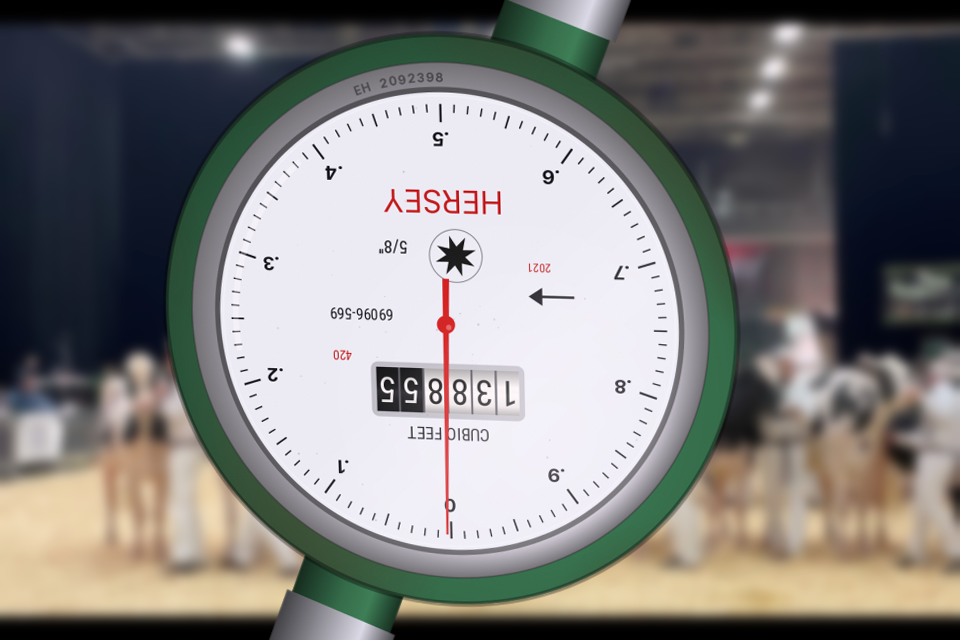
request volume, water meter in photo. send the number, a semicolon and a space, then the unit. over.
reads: 138855.00; ft³
